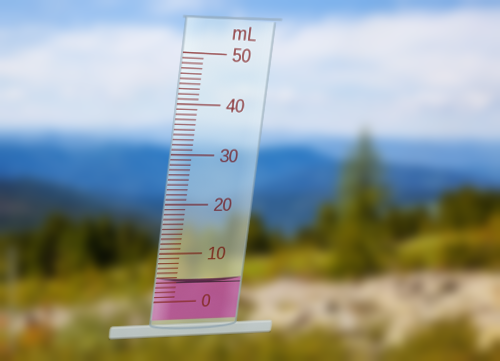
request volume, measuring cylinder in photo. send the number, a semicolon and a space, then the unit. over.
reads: 4; mL
